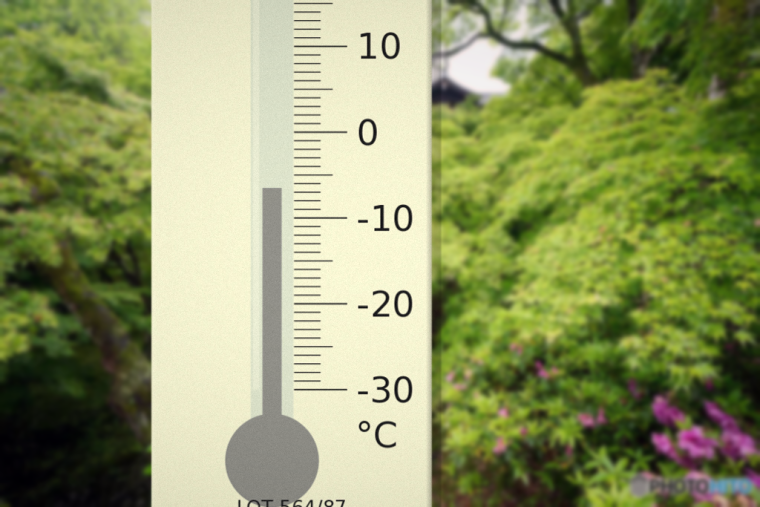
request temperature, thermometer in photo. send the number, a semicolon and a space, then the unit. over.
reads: -6.5; °C
